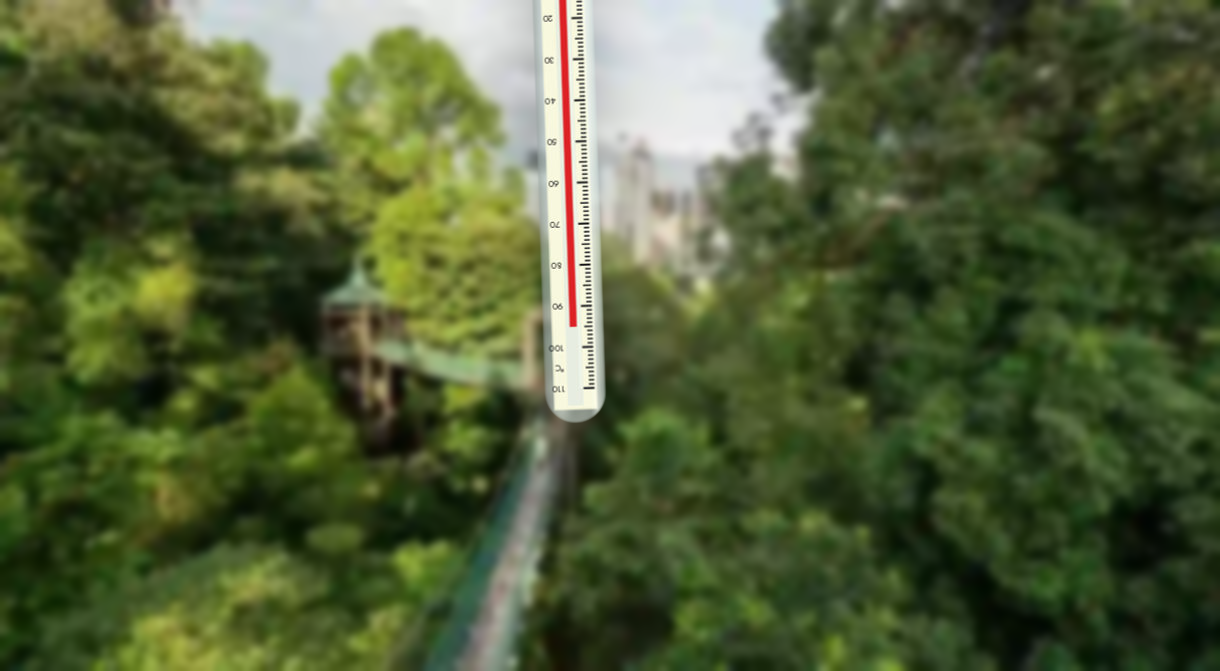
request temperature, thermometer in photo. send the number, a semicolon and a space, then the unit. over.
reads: 95; °C
